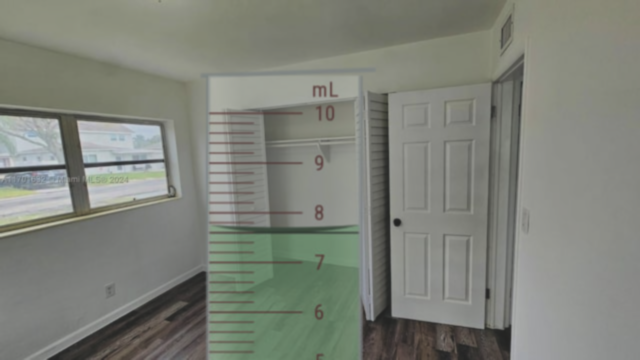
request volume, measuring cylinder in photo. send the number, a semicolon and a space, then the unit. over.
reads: 7.6; mL
